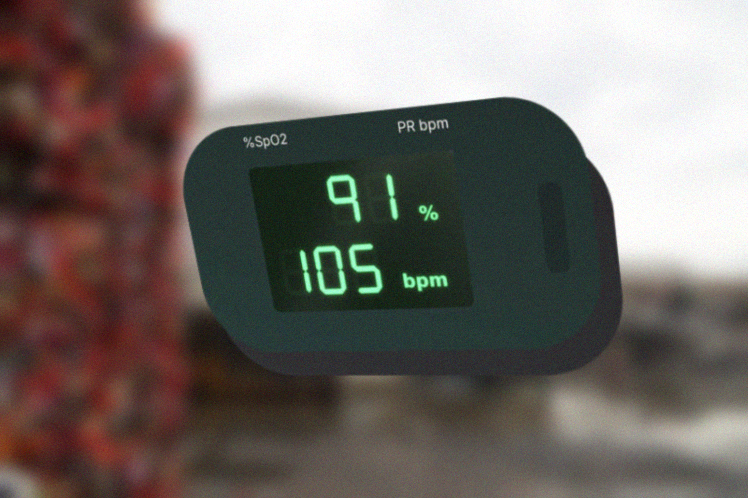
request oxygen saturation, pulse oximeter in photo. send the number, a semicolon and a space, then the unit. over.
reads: 91; %
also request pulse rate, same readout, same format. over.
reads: 105; bpm
